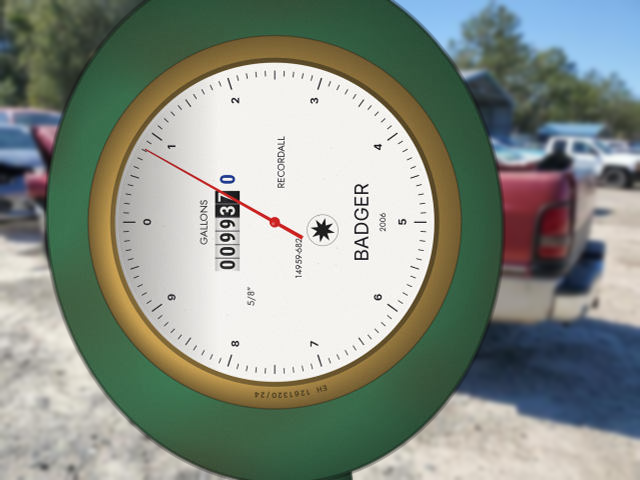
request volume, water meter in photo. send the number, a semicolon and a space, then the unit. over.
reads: 99370.8; gal
